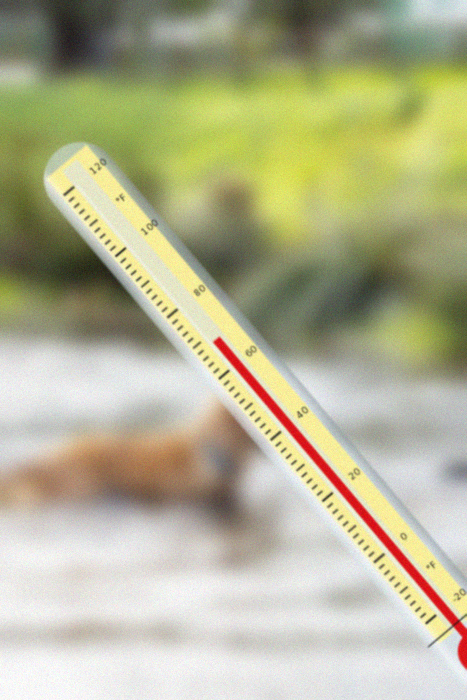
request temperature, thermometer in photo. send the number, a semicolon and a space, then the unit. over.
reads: 68; °F
